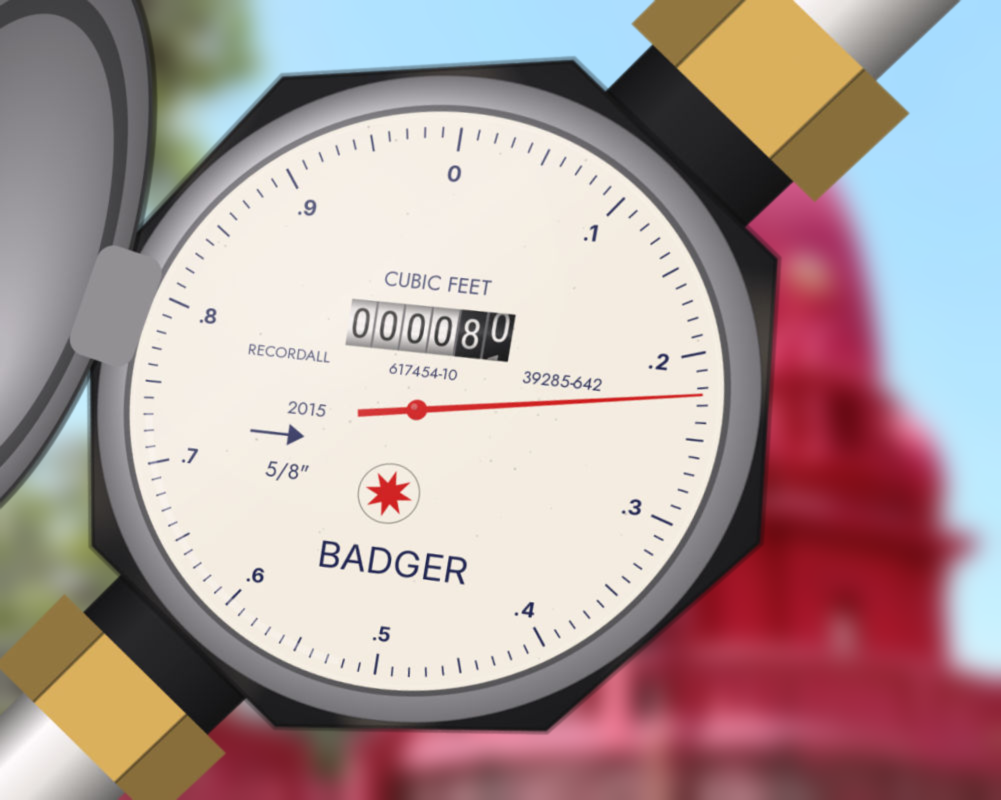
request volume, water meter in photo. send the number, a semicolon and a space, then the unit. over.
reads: 80.22; ft³
